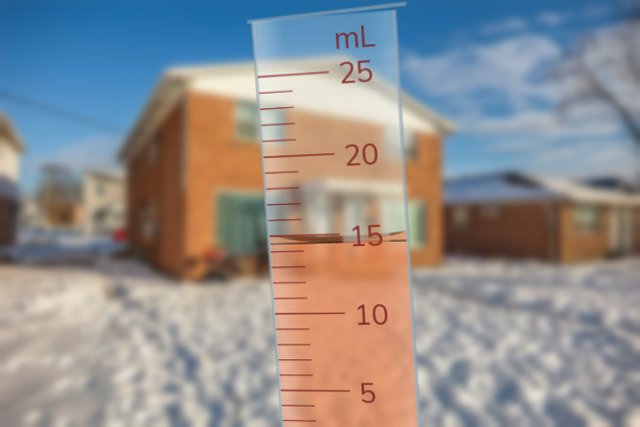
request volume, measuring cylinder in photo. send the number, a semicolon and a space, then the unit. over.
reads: 14.5; mL
